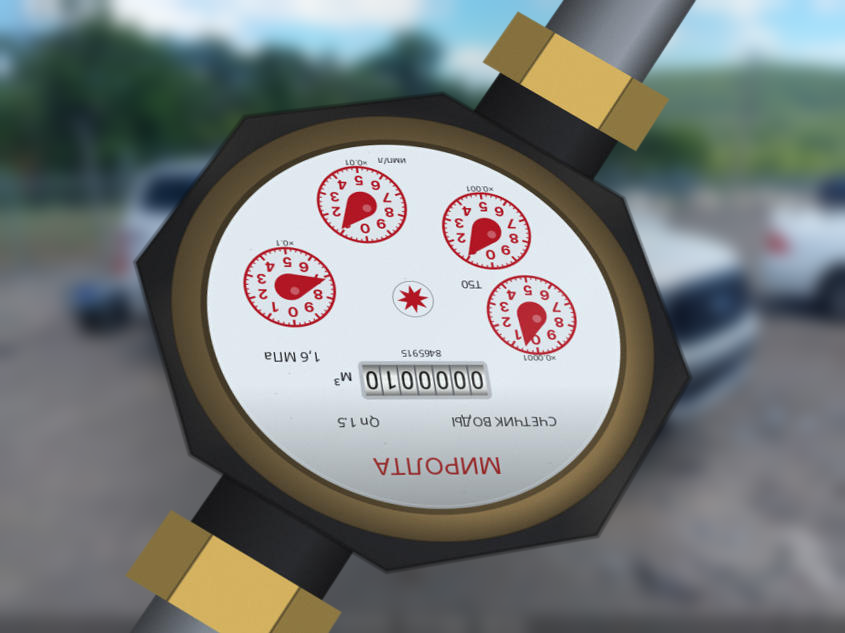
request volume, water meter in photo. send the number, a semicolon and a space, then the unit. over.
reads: 10.7110; m³
